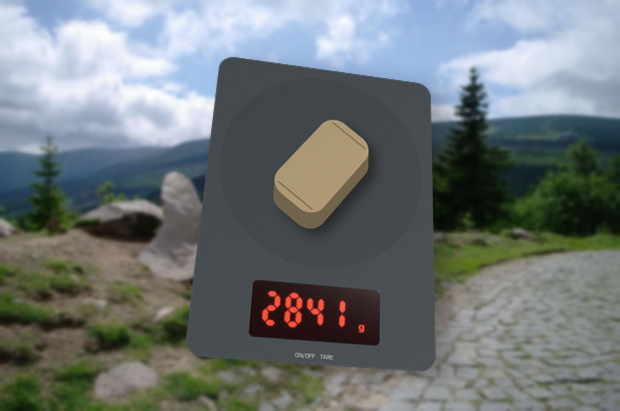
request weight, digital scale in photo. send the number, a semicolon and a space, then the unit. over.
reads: 2841; g
